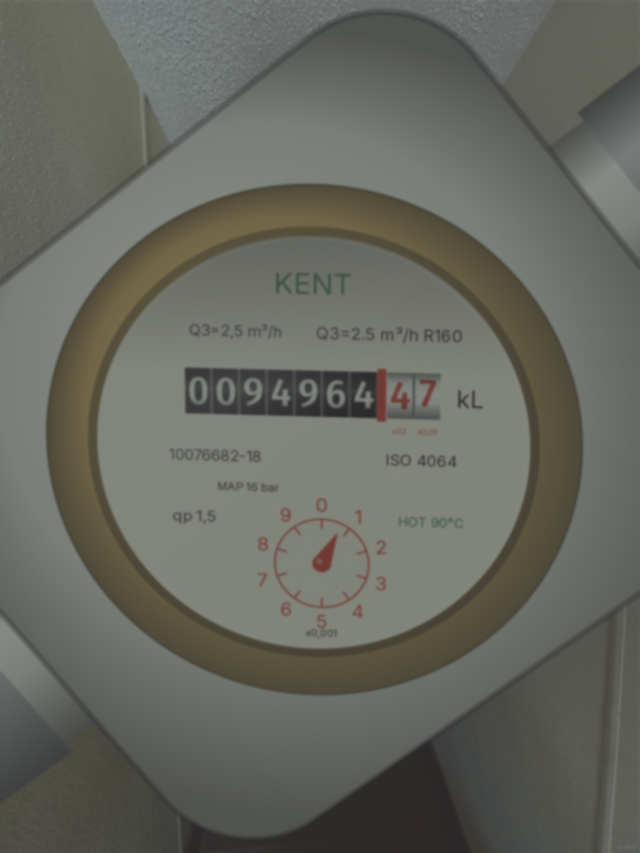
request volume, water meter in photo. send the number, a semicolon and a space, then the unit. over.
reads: 94964.470; kL
